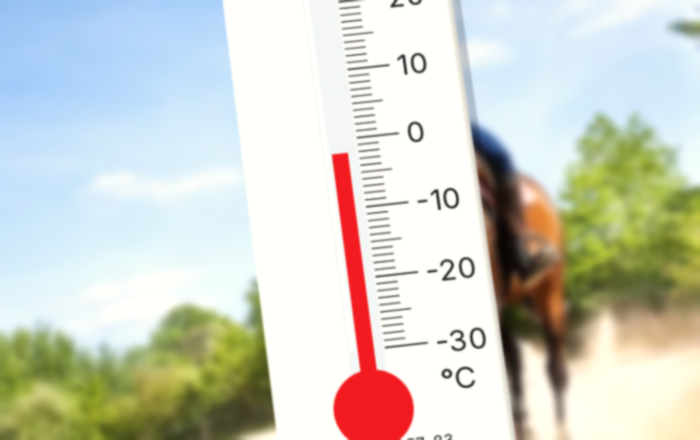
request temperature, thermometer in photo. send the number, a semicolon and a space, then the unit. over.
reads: -2; °C
